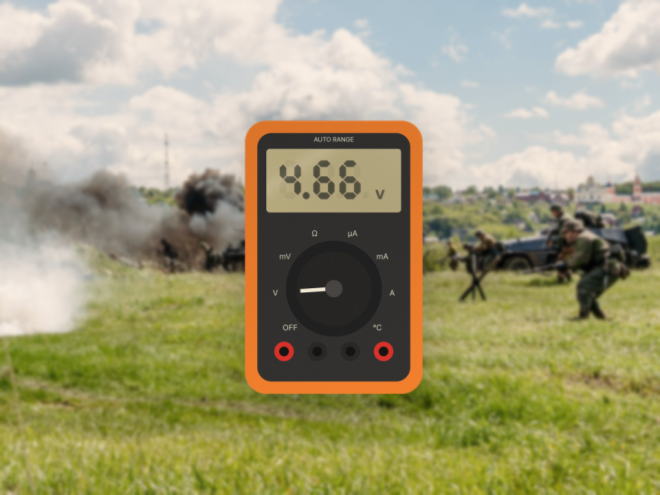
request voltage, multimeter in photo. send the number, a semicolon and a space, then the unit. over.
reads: 4.66; V
